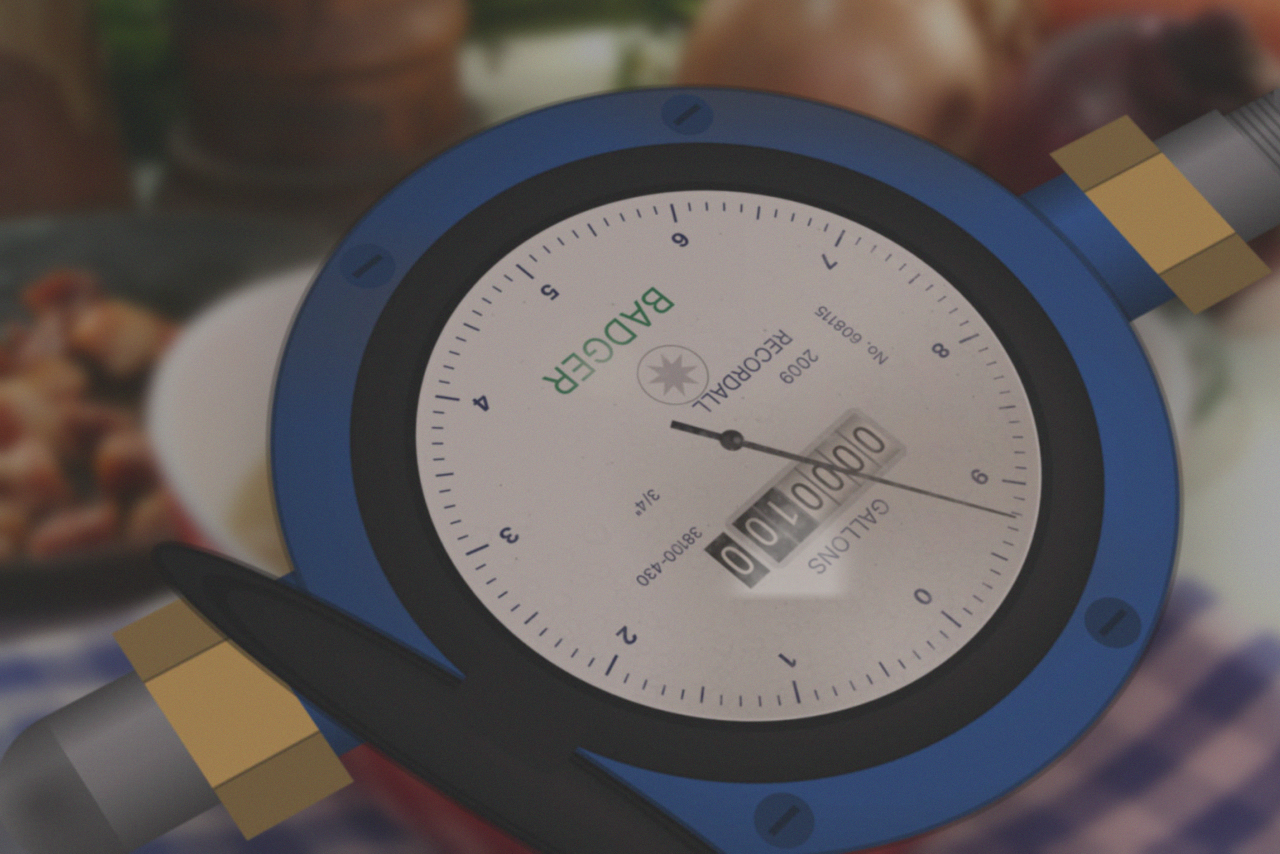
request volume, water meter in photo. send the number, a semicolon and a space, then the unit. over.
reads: 99.2; gal
